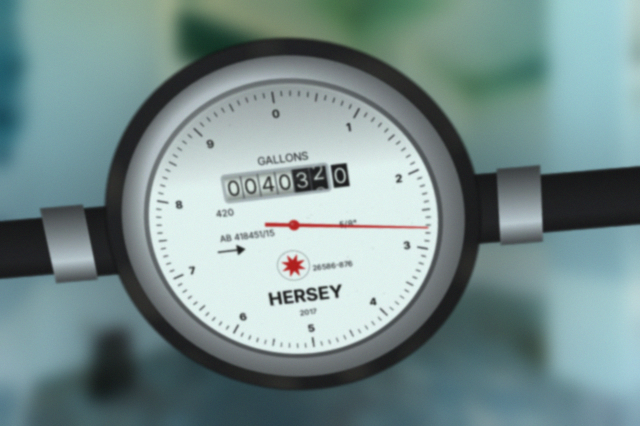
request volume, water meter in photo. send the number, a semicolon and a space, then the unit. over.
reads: 40322.7; gal
